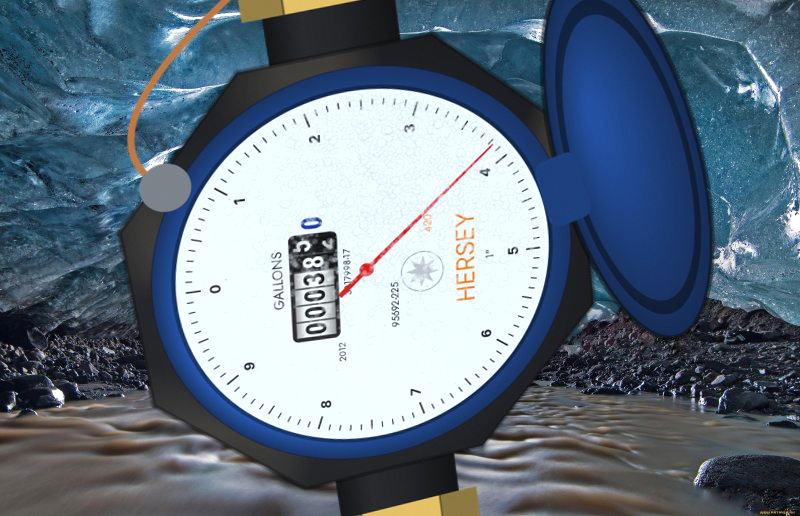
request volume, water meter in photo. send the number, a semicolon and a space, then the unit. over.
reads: 3853.8; gal
